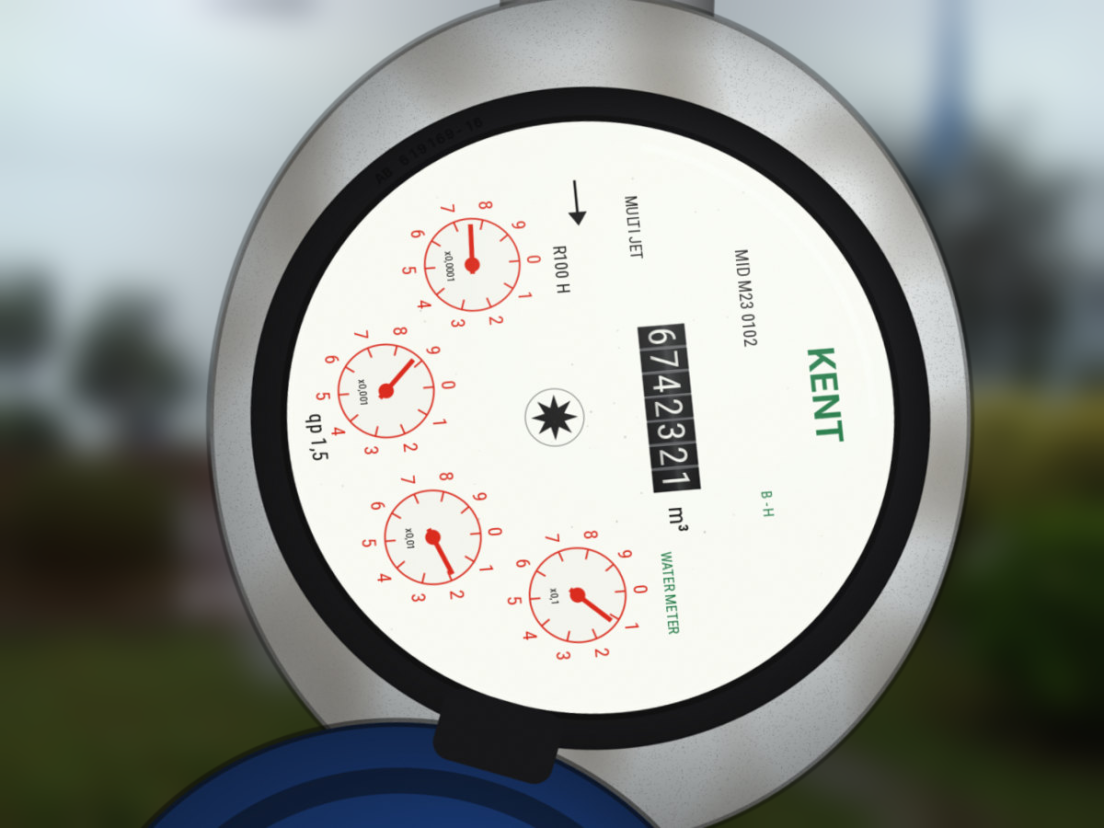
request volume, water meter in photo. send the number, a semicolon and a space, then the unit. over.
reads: 6742321.1187; m³
